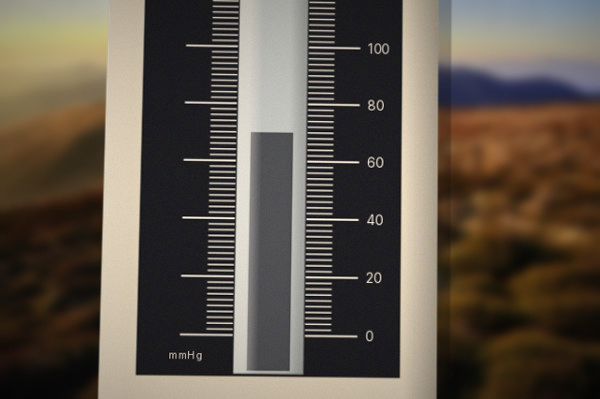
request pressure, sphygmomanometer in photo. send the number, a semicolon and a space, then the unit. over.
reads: 70; mmHg
